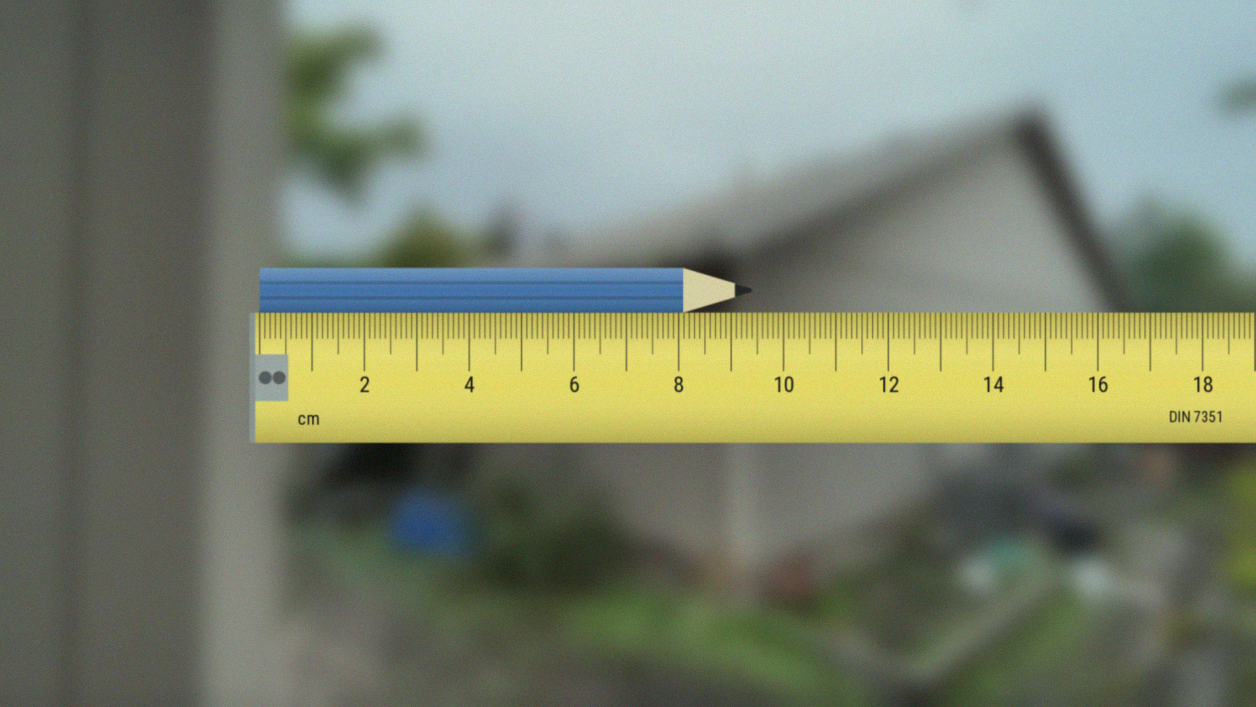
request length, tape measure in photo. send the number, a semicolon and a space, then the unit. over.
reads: 9.4; cm
